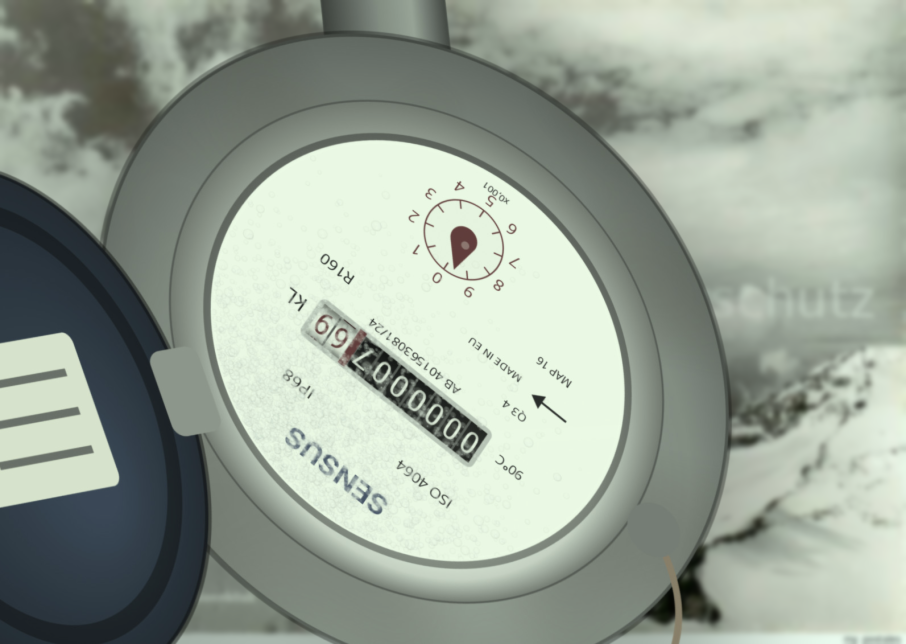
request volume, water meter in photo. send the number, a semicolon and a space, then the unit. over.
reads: 7.689; kL
